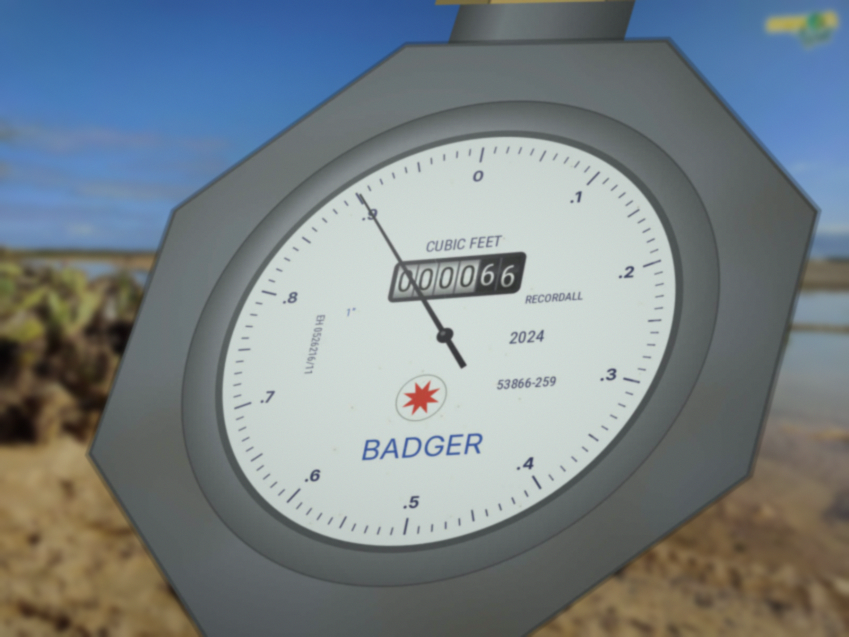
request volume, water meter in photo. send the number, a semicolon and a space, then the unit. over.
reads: 65.90; ft³
